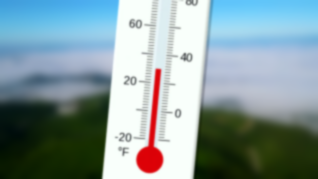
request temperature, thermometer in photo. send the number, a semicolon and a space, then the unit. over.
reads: 30; °F
